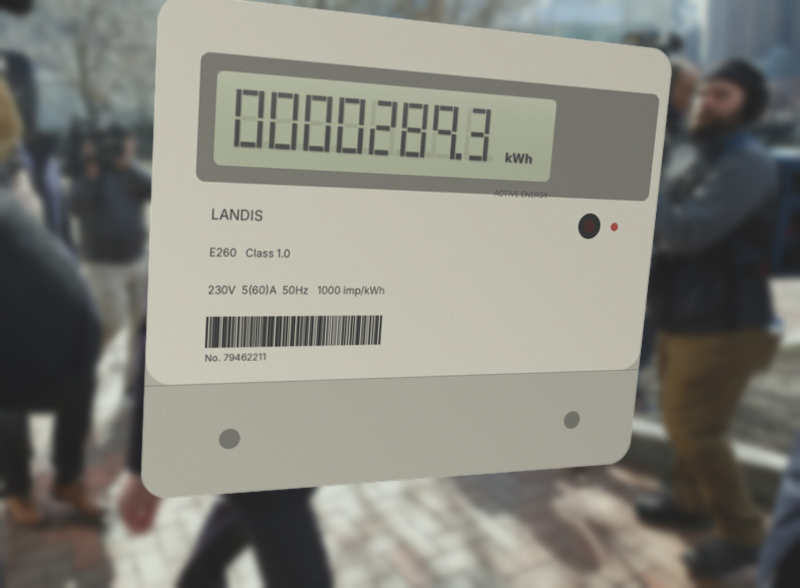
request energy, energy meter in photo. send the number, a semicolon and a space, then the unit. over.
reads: 289.3; kWh
